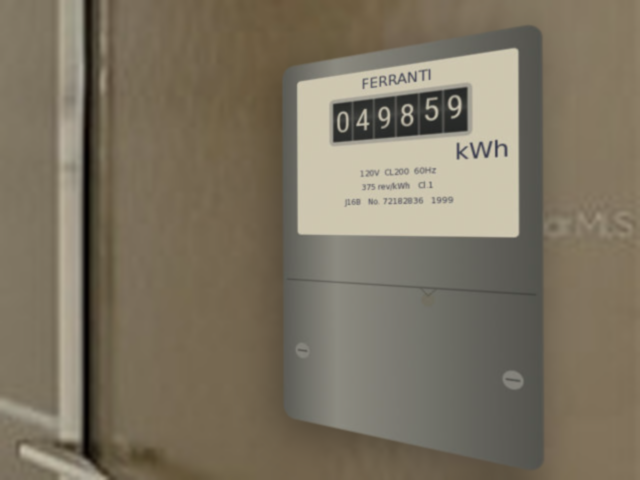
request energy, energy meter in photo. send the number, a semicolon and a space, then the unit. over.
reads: 49859; kWh
